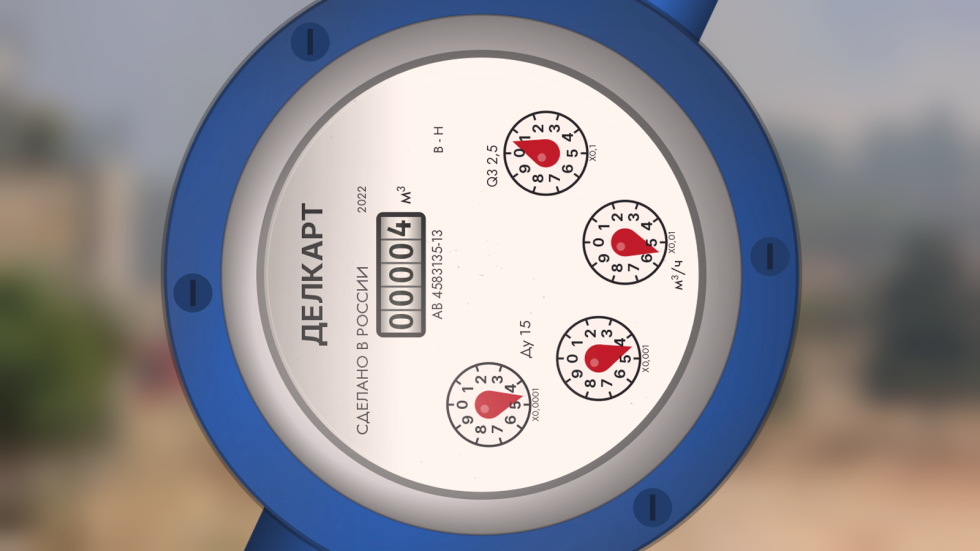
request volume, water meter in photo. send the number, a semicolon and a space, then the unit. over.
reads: 4.0544; m³
